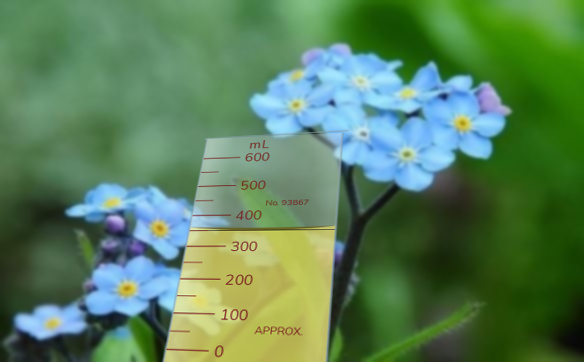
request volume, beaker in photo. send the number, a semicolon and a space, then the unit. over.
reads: 350; mL
